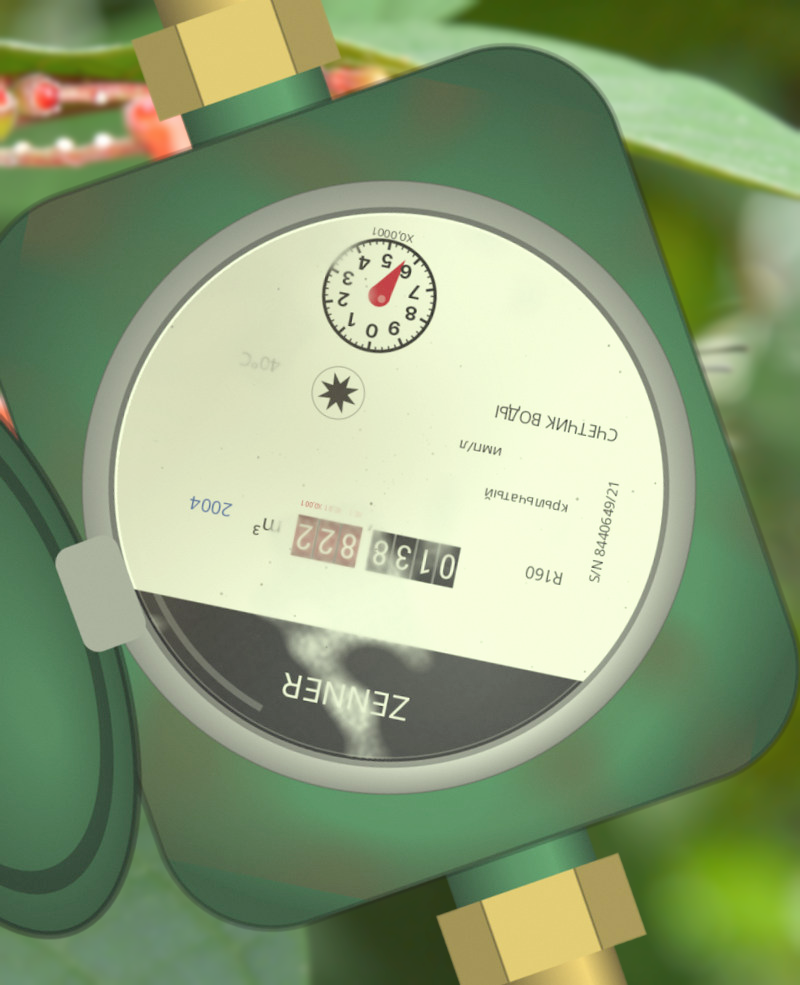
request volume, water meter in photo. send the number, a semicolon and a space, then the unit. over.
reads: 138.8225; m³
